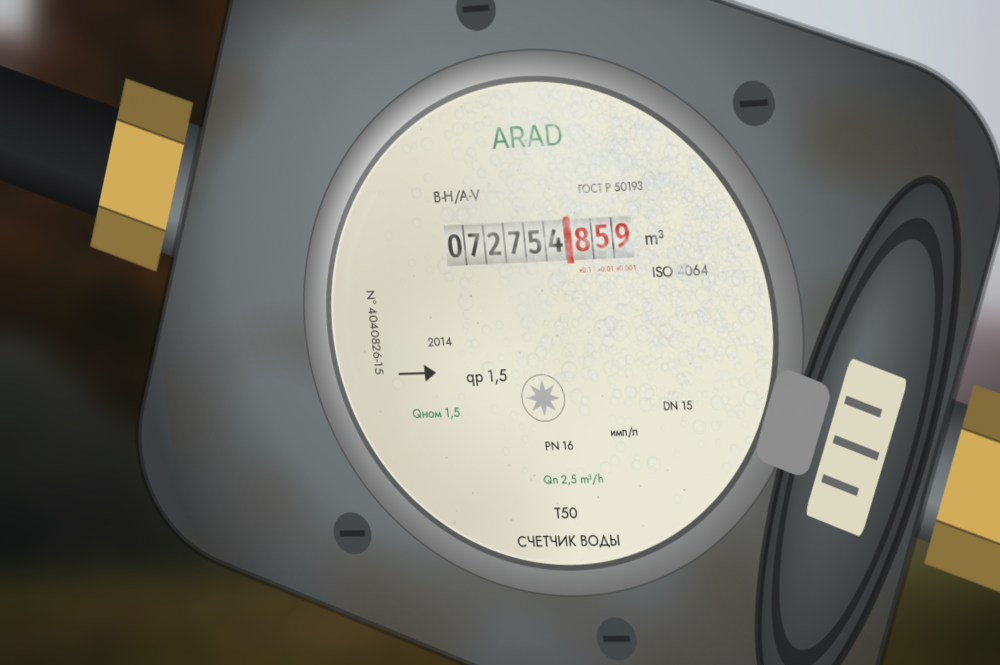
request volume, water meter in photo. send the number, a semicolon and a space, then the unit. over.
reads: 72754.859; m³
